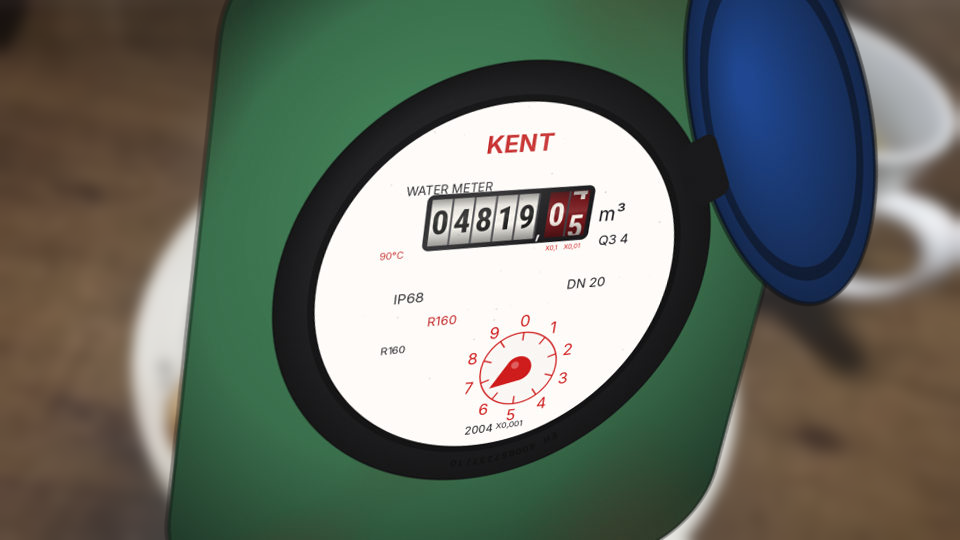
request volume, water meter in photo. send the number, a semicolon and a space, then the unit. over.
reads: 4819.046; m³
